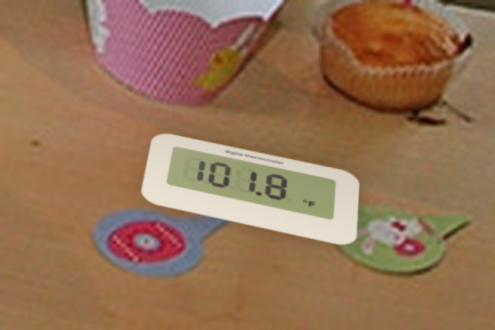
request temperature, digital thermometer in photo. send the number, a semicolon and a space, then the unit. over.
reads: 101.8; °F
